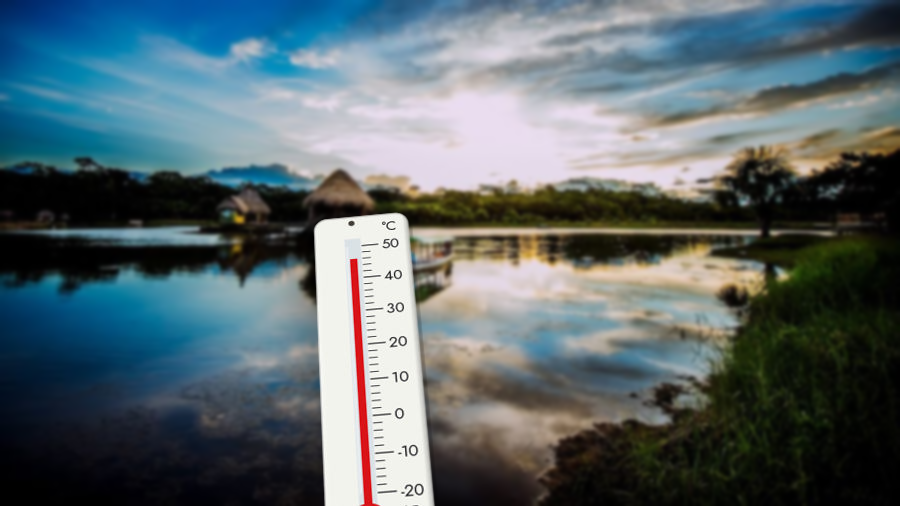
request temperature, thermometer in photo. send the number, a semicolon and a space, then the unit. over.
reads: 46; °C
